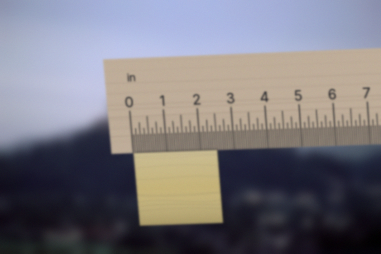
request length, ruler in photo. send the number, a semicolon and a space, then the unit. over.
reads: 2.5; in
